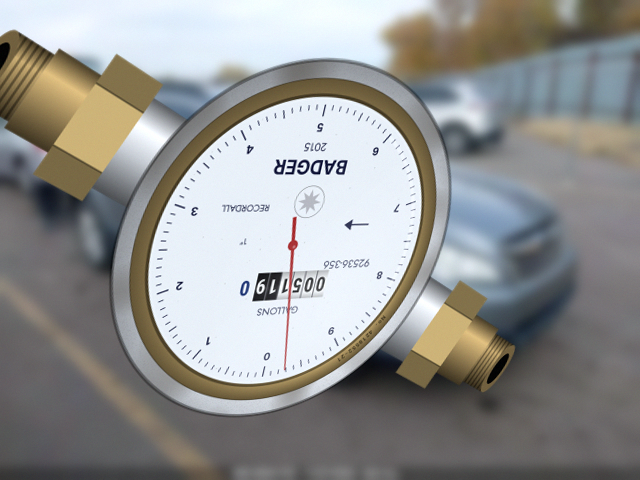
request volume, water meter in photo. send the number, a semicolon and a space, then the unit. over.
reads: 51189.7; gal
